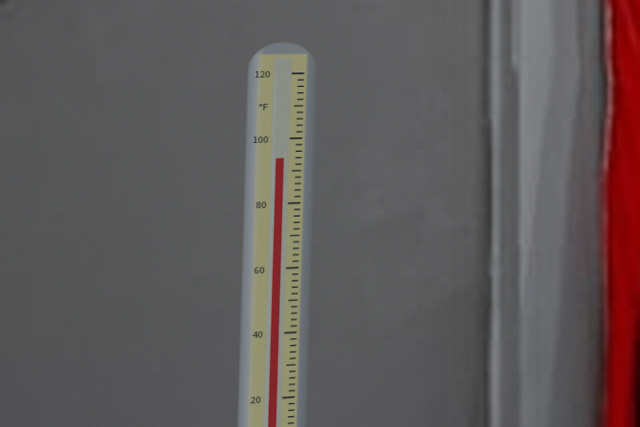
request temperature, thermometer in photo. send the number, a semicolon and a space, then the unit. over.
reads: 94; °F
